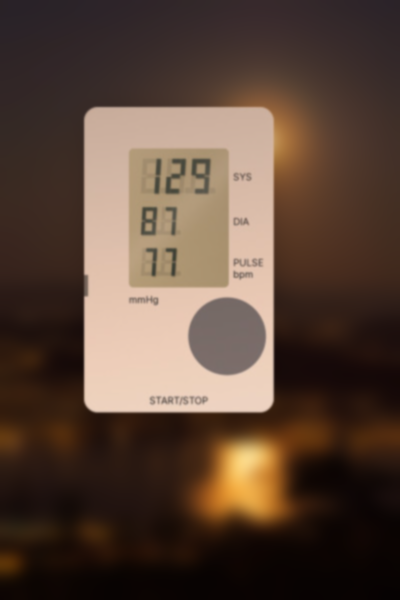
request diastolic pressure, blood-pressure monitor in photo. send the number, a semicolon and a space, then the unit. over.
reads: 87; mmHg
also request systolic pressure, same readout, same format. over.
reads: 129; mmHg
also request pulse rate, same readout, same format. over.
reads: 77; bpm
